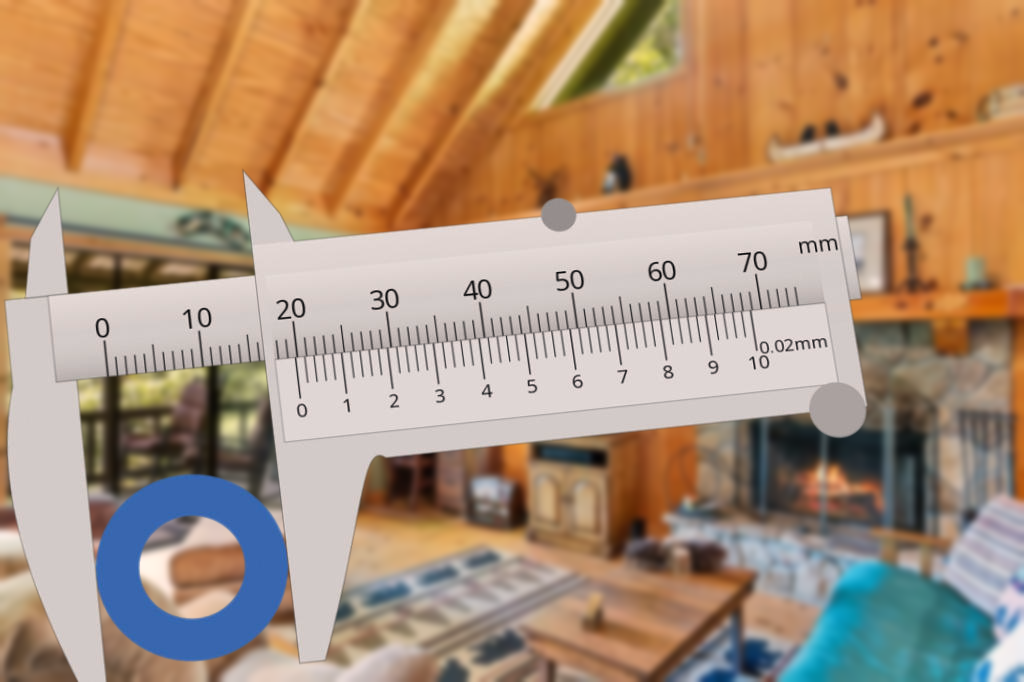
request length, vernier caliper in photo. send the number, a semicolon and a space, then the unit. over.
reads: 19.8; mm
